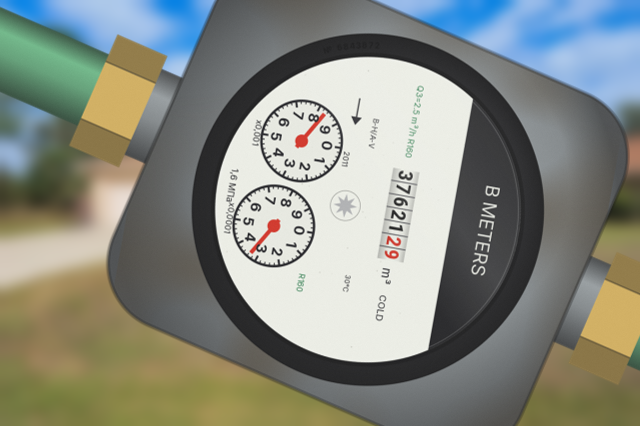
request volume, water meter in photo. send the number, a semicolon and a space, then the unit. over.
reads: 37621.2983; m³
